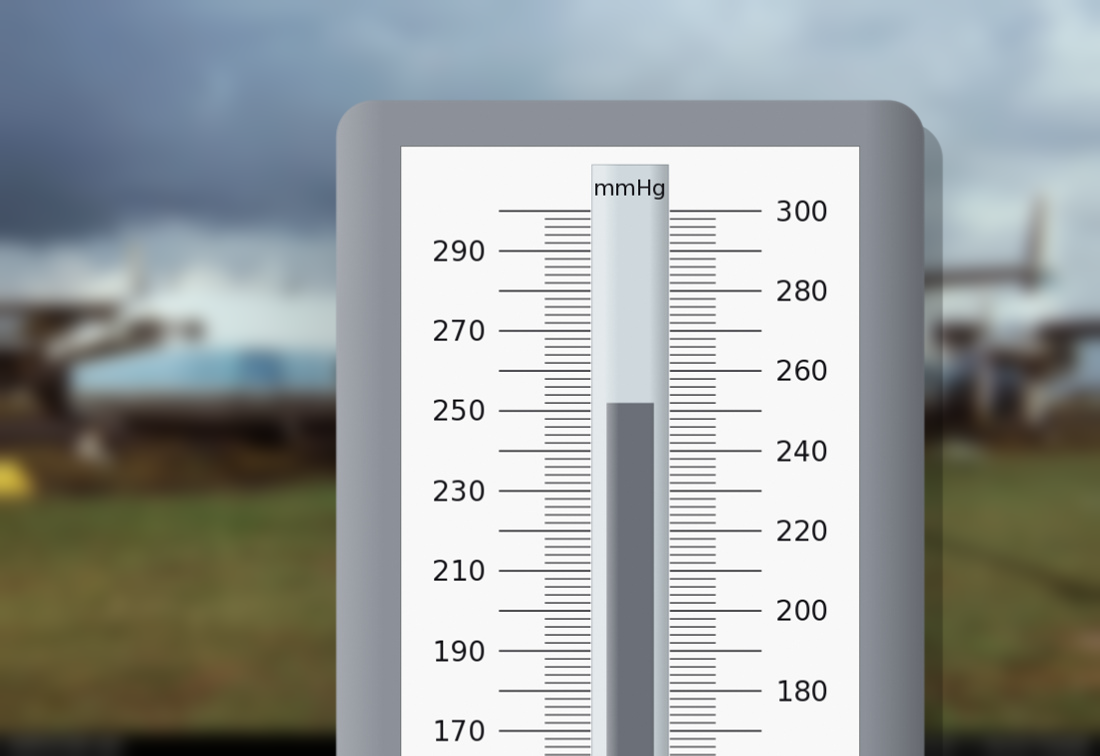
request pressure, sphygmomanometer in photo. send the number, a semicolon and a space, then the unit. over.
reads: 252; mmHg
